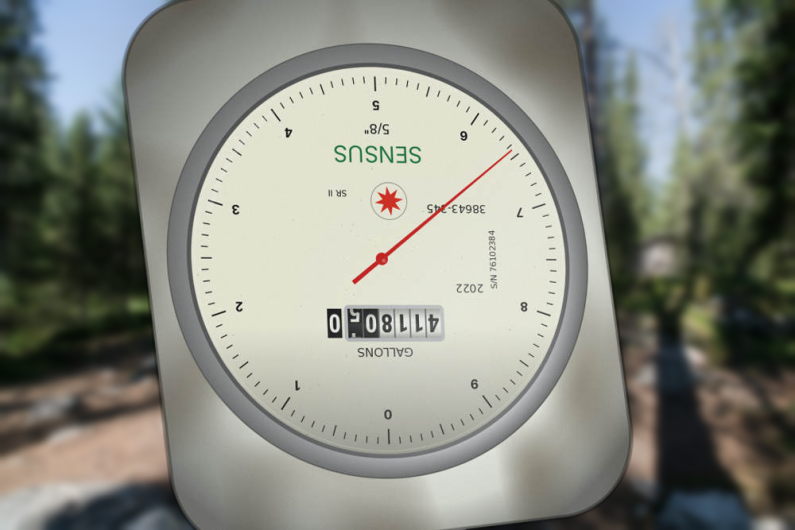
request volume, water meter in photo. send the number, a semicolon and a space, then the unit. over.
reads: 4118046.4; gal
